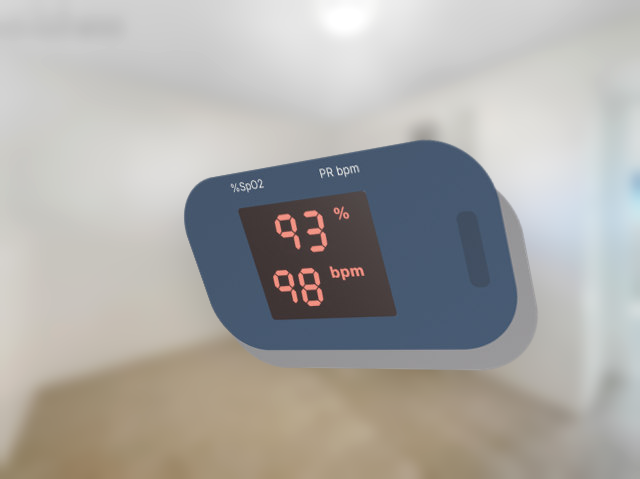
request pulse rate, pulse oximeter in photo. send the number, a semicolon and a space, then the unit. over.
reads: 98; bpm
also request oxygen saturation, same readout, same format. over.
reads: 93; %
